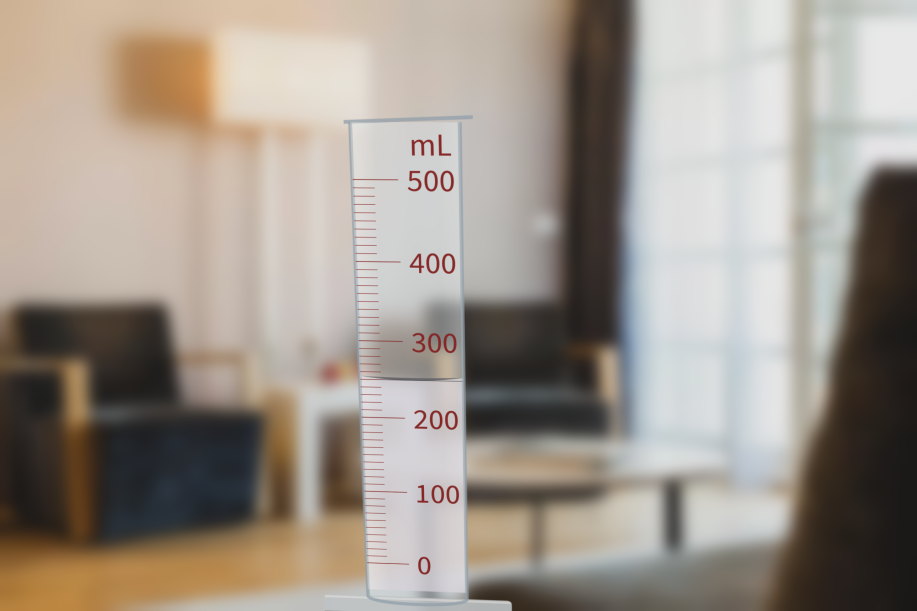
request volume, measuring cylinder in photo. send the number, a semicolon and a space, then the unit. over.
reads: 250; mL
